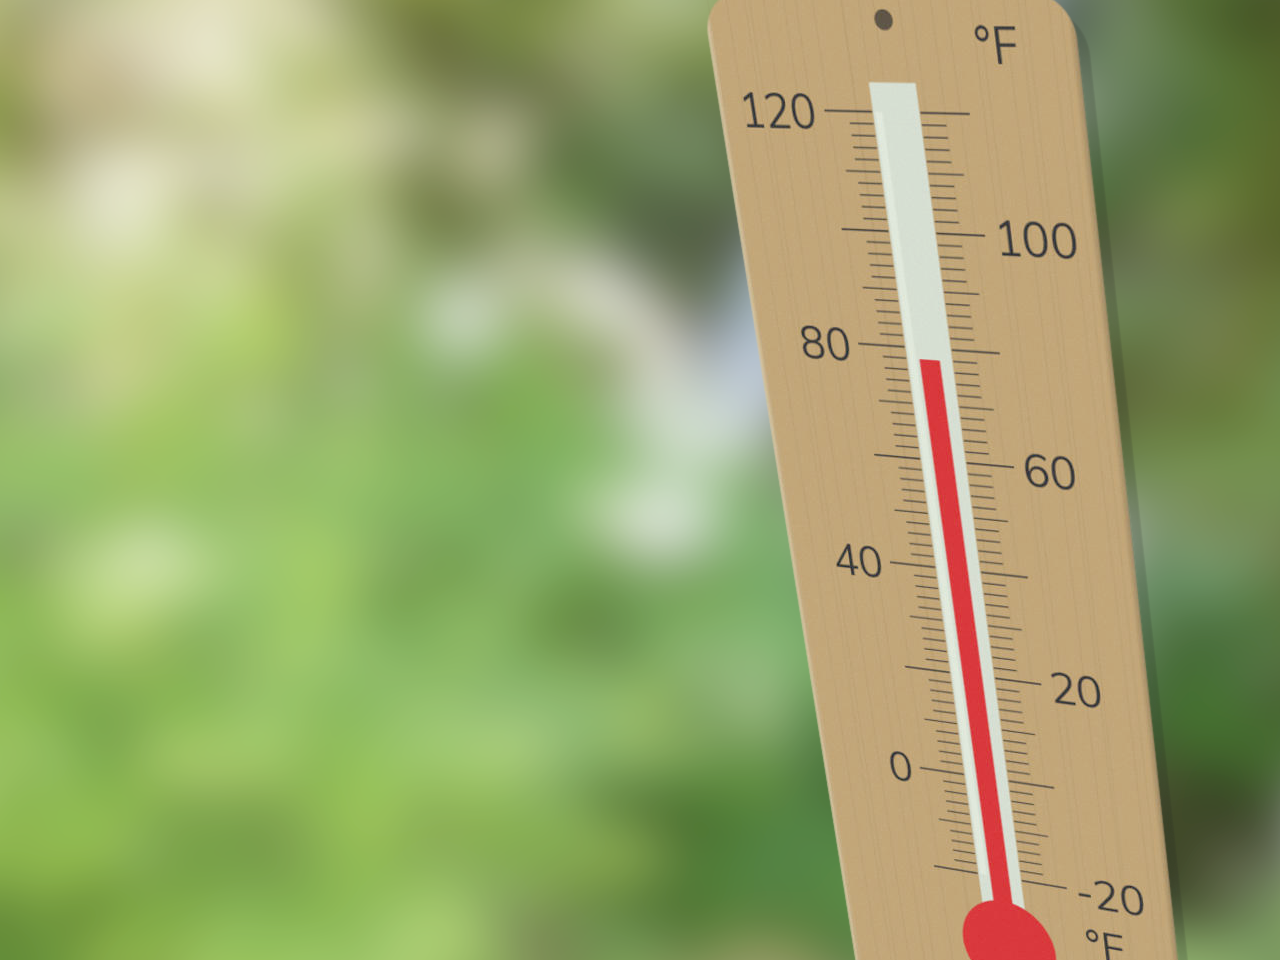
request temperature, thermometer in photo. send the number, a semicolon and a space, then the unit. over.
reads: 78; °F
